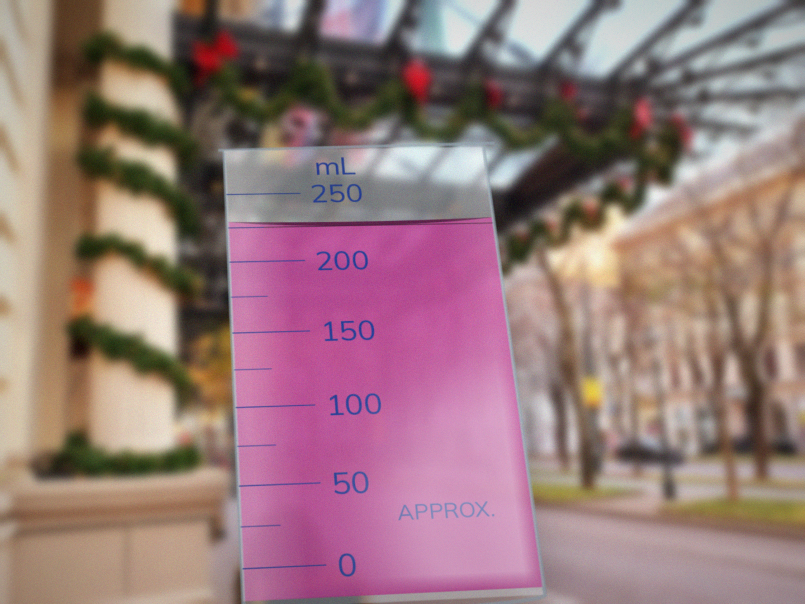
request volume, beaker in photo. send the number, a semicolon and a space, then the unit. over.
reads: 225; mL
